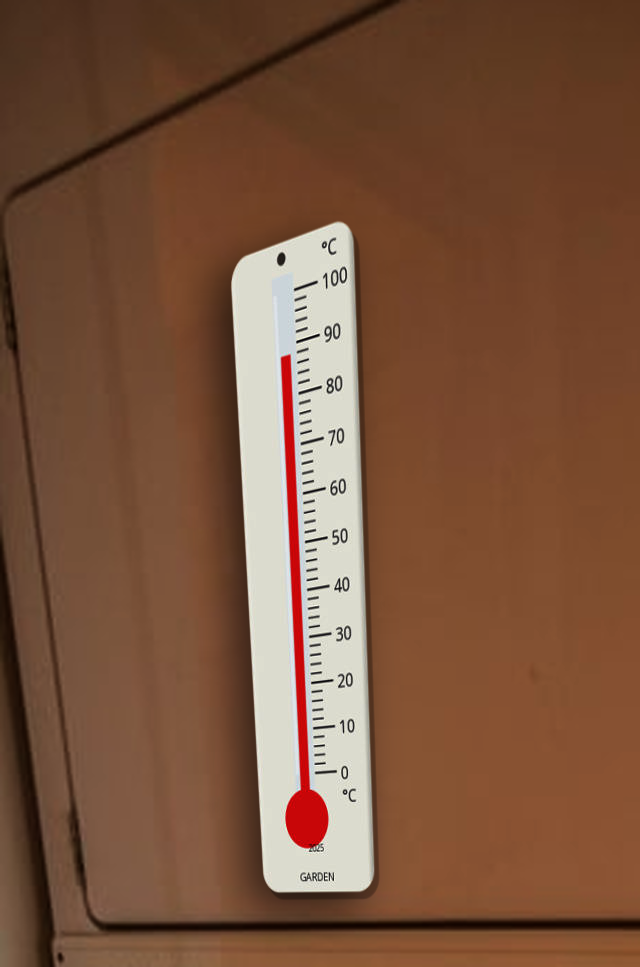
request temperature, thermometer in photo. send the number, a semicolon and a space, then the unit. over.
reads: 88; °C
